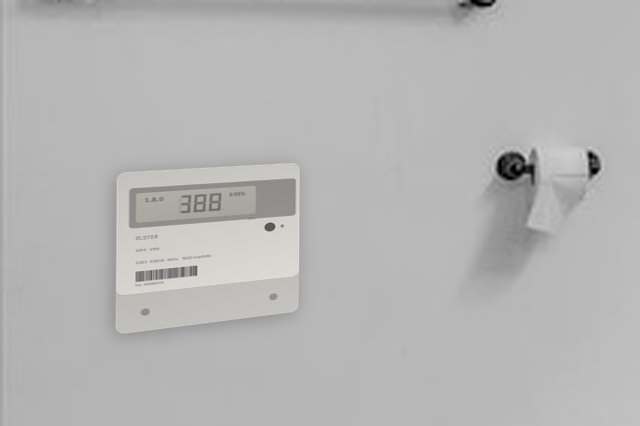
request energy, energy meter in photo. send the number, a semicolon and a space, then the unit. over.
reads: 388; kWh
